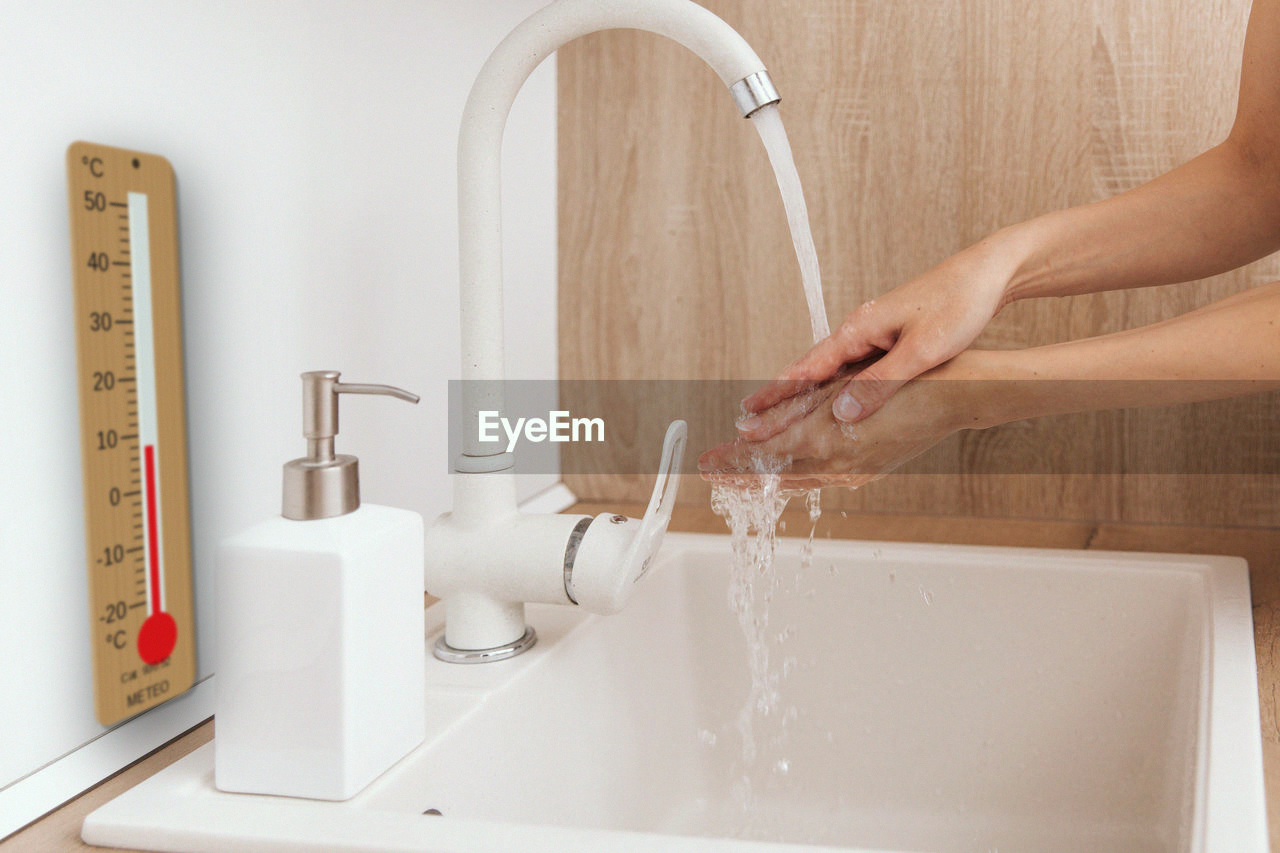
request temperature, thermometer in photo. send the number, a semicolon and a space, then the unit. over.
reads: 8; °C
